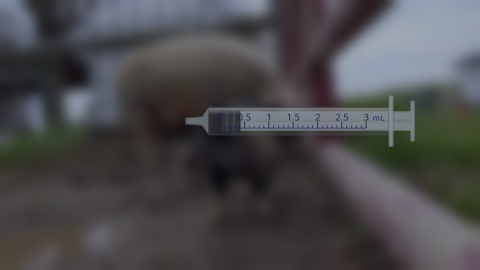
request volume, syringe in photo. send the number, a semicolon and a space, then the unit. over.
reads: 0; mL
